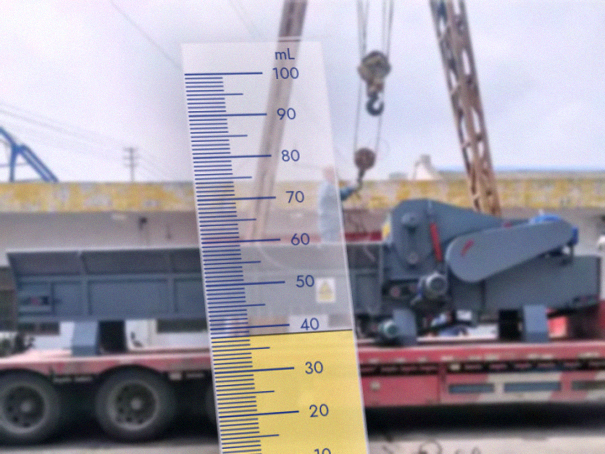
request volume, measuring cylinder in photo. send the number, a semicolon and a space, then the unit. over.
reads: 38; mL
